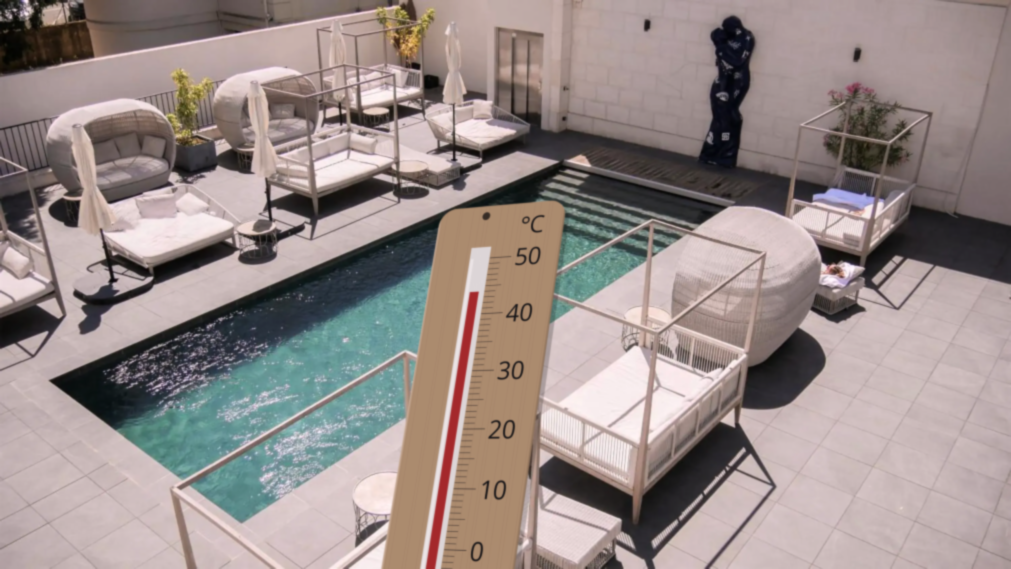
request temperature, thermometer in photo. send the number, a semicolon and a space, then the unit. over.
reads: 44; °C
